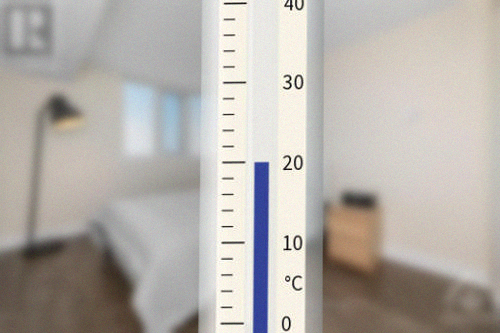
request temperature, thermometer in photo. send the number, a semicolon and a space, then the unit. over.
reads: 20; °C
